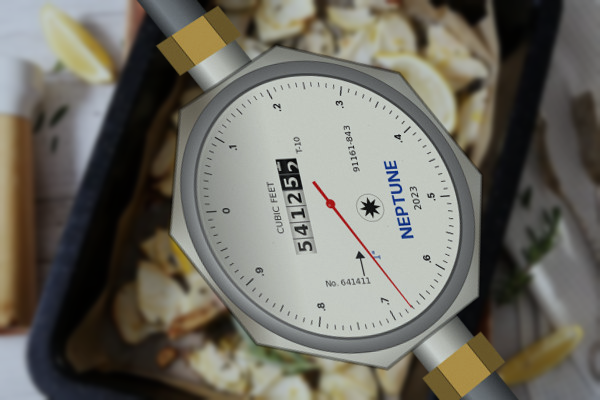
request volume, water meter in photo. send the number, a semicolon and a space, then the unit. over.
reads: 541251.67; ft³
